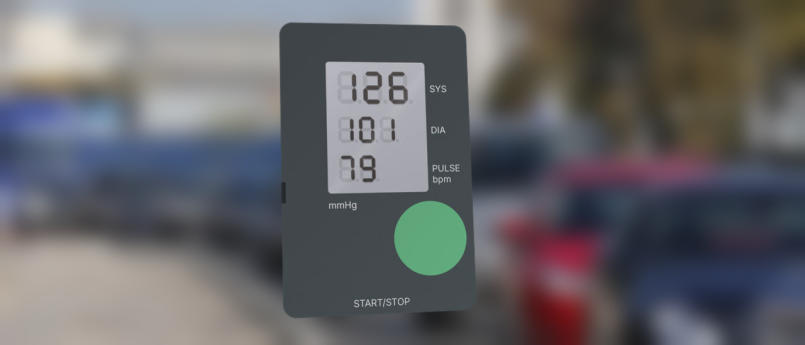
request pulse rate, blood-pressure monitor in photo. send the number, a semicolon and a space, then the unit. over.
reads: 79; bpm
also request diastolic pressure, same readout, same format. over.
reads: 101; mmHg
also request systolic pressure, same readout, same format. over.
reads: 126; mmHg
